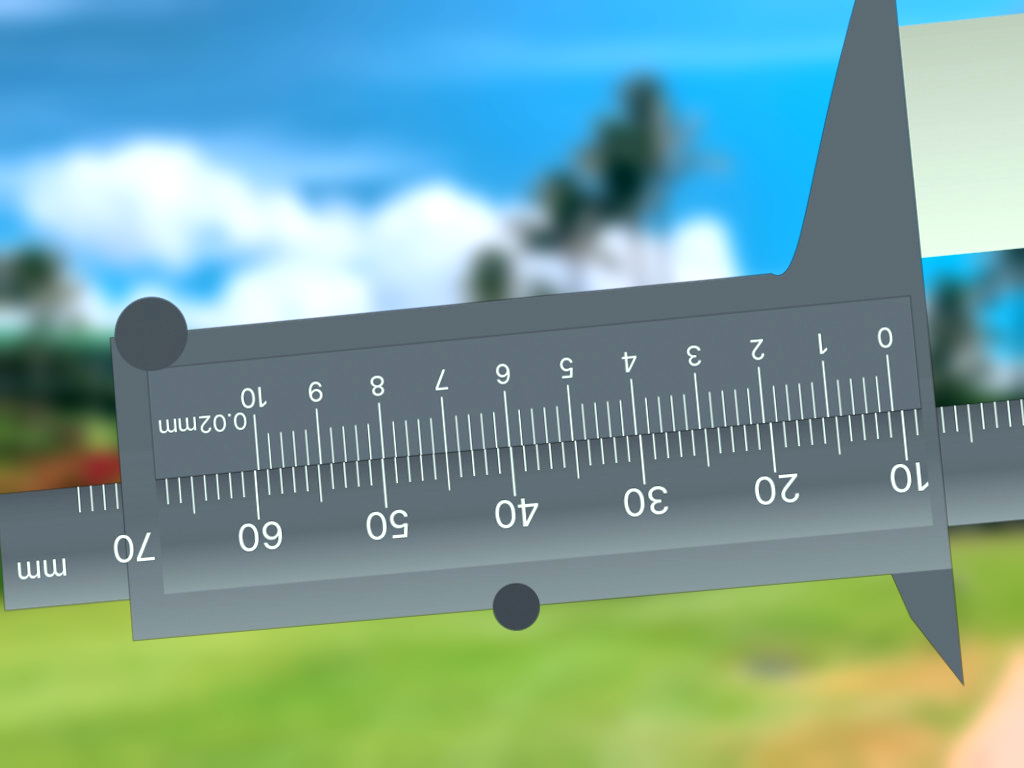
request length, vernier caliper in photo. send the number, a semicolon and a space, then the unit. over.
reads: 10.7; mm
